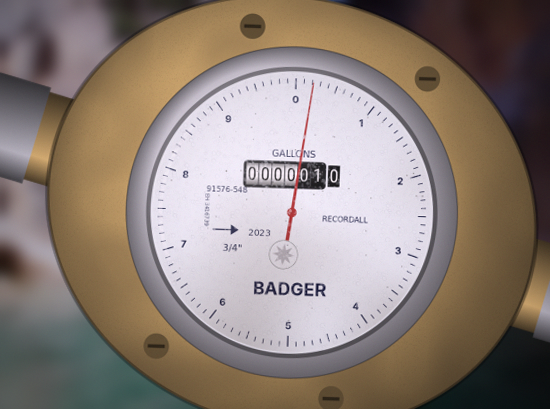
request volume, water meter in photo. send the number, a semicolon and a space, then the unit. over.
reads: 10.2; gal
